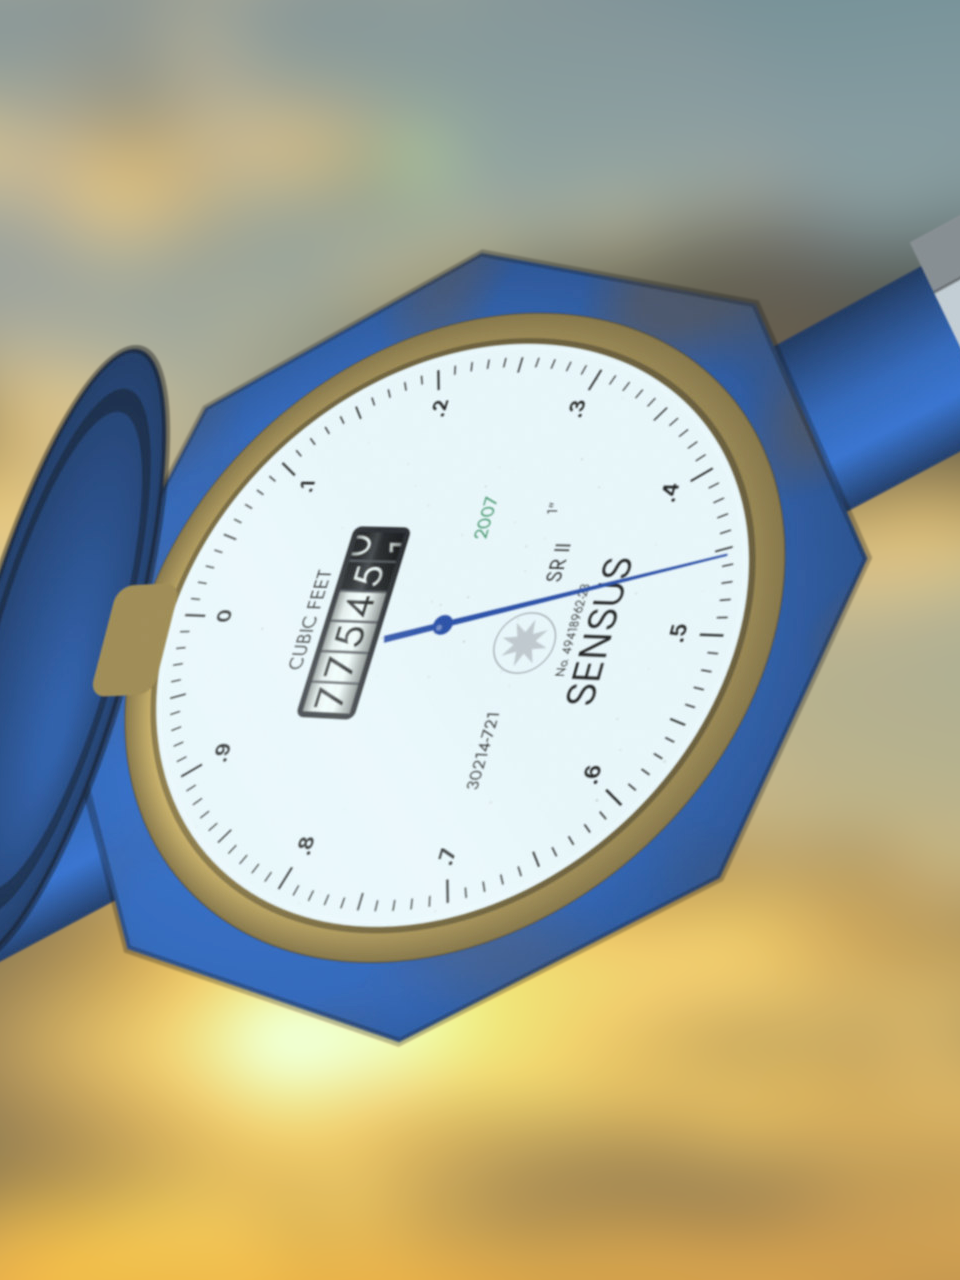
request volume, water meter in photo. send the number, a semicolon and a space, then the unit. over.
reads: 775450.45; ft³
